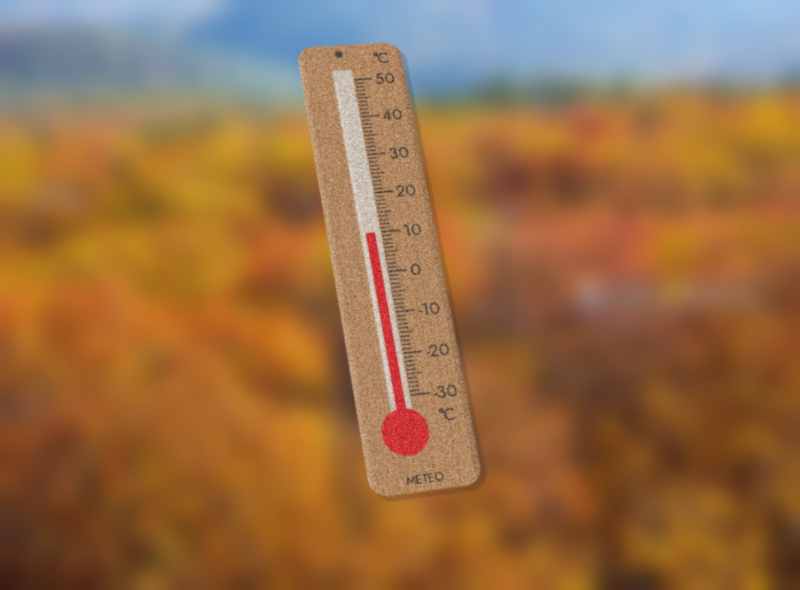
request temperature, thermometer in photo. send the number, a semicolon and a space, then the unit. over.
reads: 10; °C
